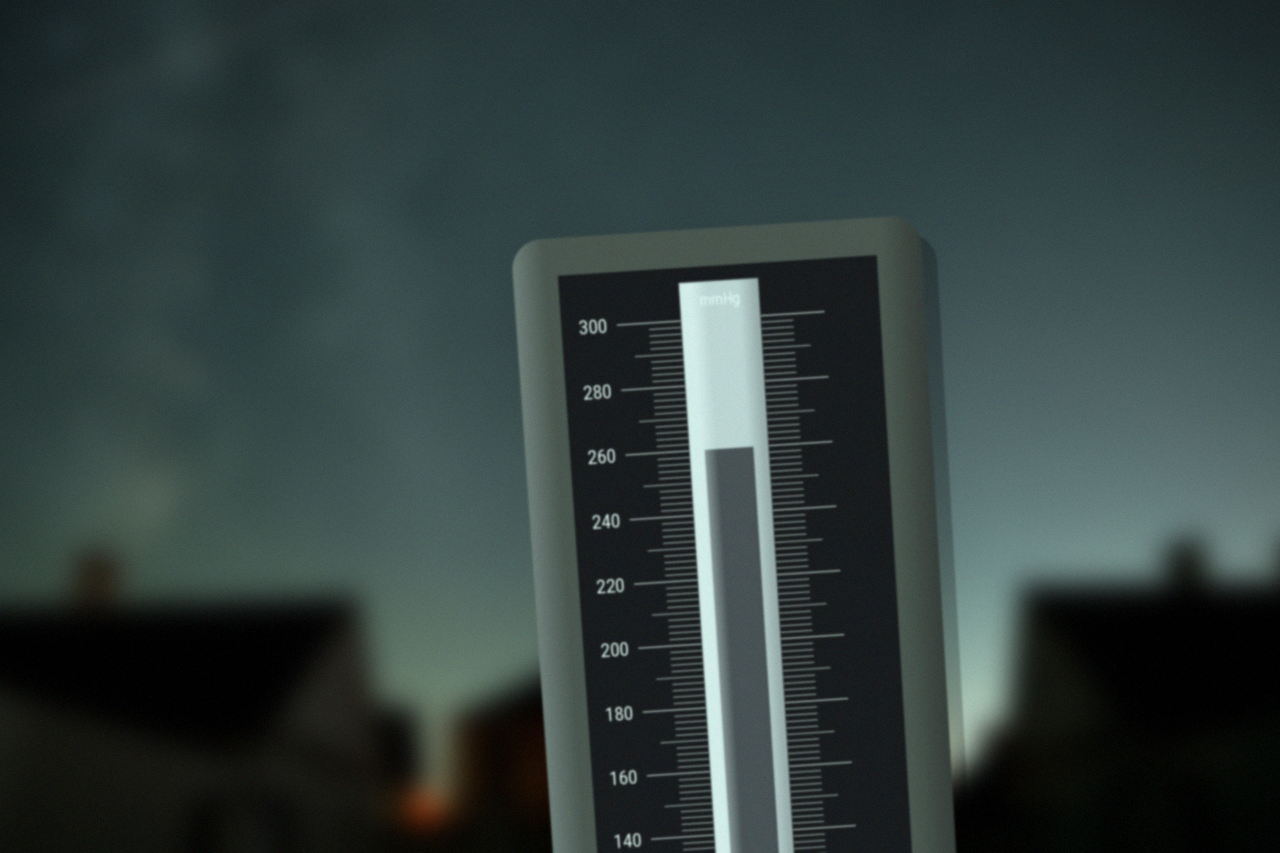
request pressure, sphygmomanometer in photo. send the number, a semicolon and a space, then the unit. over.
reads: 260; mmHg
